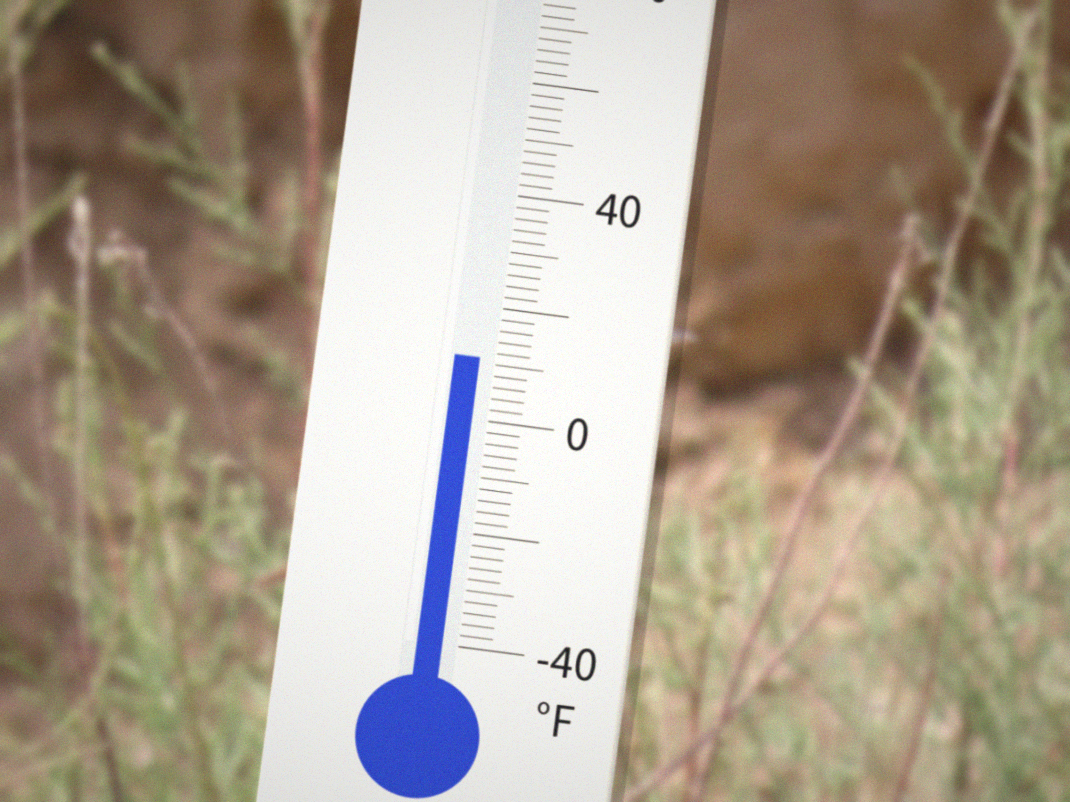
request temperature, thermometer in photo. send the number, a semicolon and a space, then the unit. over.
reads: 11; °F
